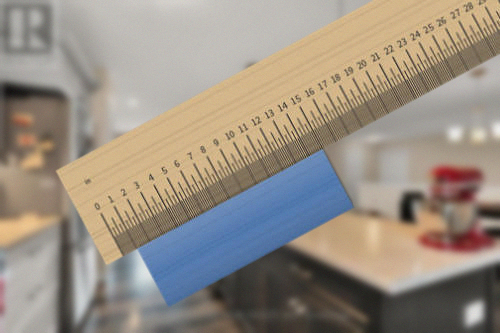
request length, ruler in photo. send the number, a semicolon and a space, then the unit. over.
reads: 14; in
